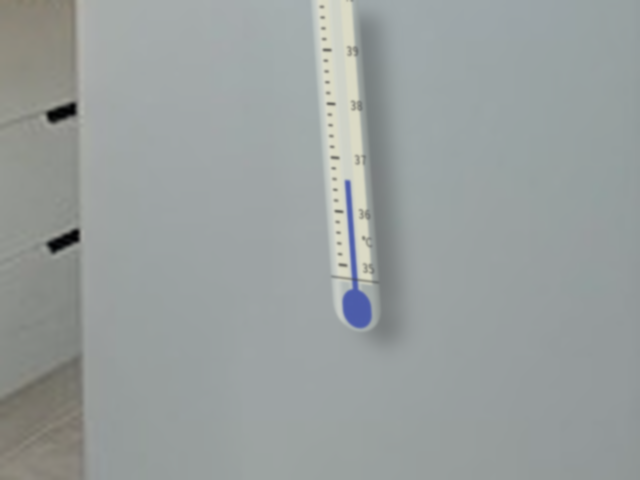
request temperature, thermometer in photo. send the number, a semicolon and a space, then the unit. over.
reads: 36.6; °C
